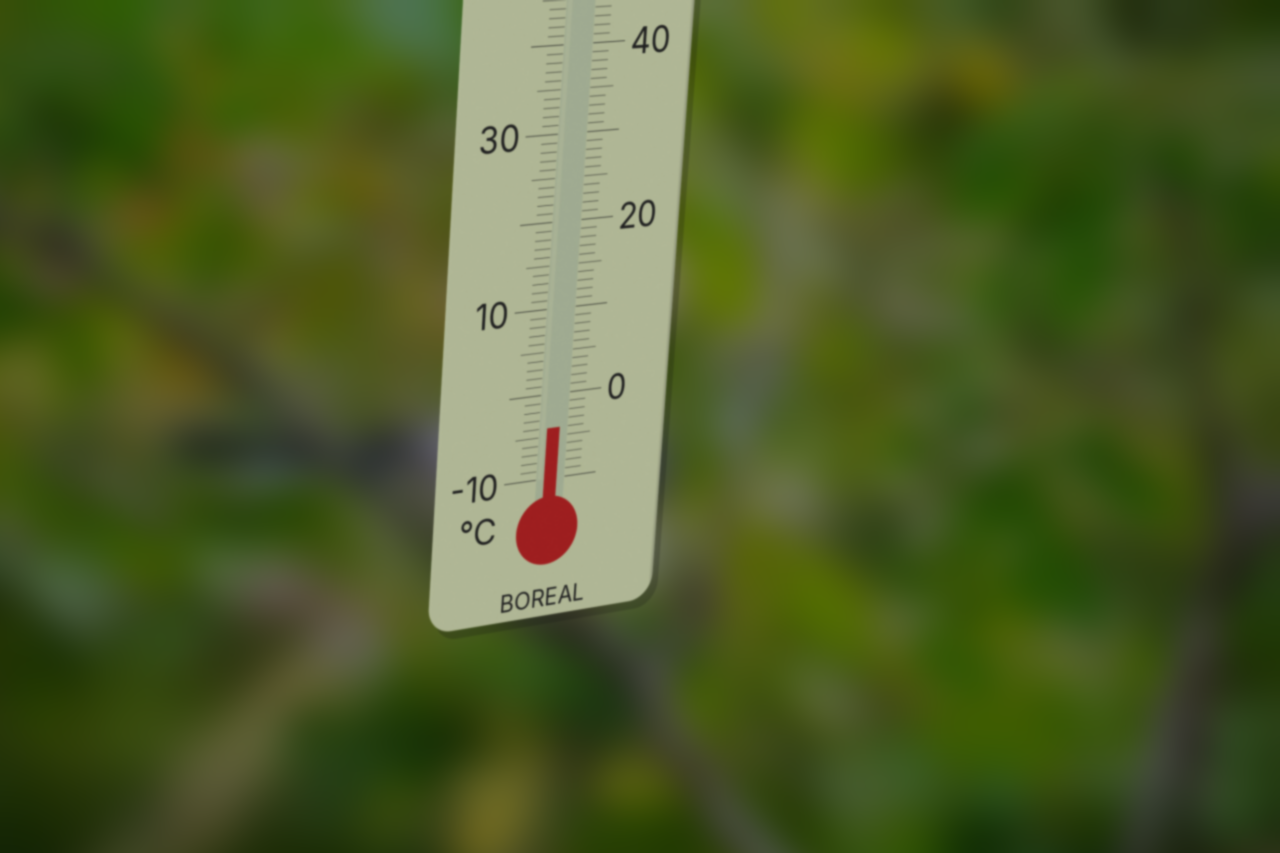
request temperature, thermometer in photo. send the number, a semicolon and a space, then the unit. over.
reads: -4; °C
